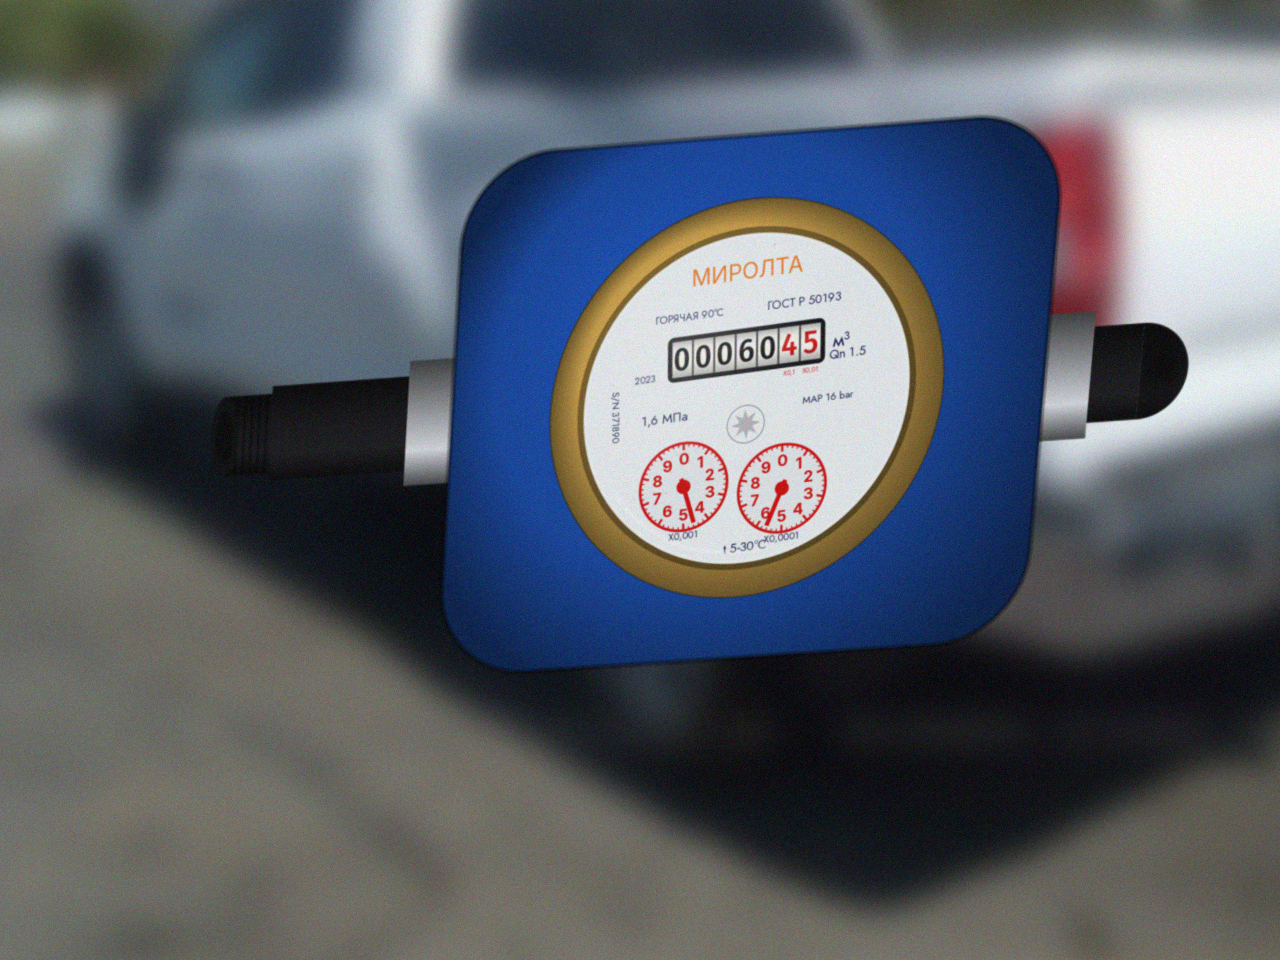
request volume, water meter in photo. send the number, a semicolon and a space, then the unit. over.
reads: 60.4545; m³
